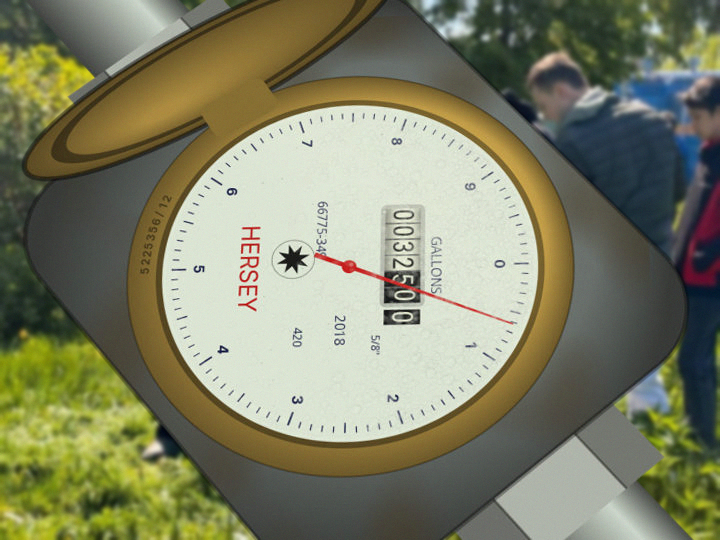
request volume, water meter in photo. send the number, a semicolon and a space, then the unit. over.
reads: 32500.6; gal
